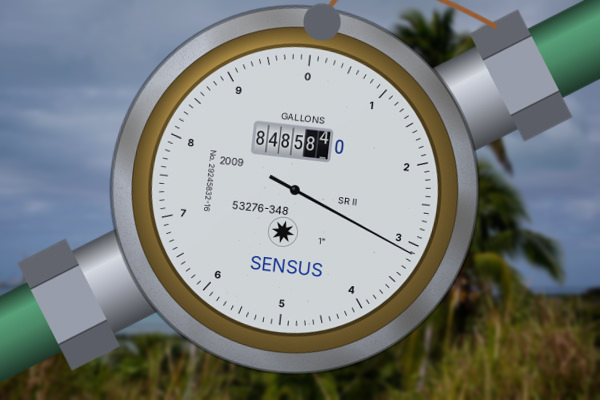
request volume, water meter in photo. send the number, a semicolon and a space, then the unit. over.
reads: 8485843.1; gal
